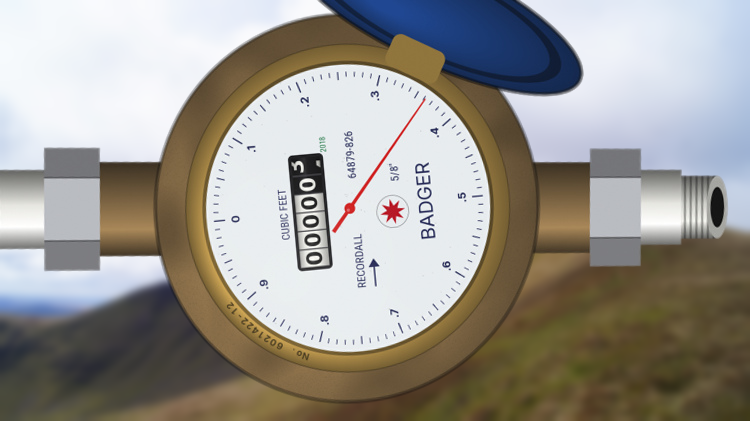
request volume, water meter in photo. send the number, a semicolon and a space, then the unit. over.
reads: 3.36; ft³
